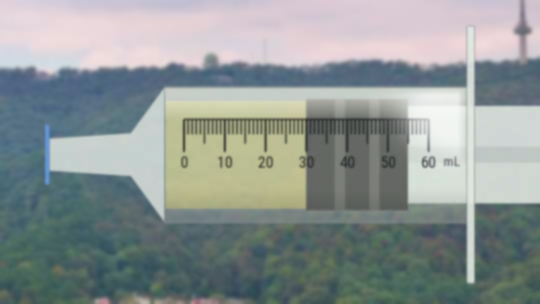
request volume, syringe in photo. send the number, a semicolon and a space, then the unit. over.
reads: 30; mL
